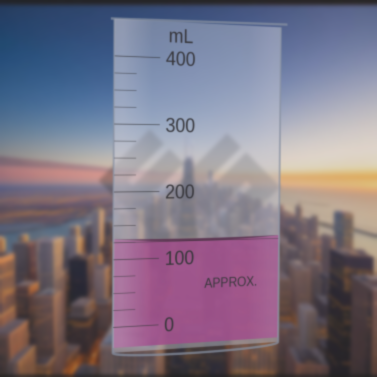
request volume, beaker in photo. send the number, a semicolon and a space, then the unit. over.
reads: 125; mL
